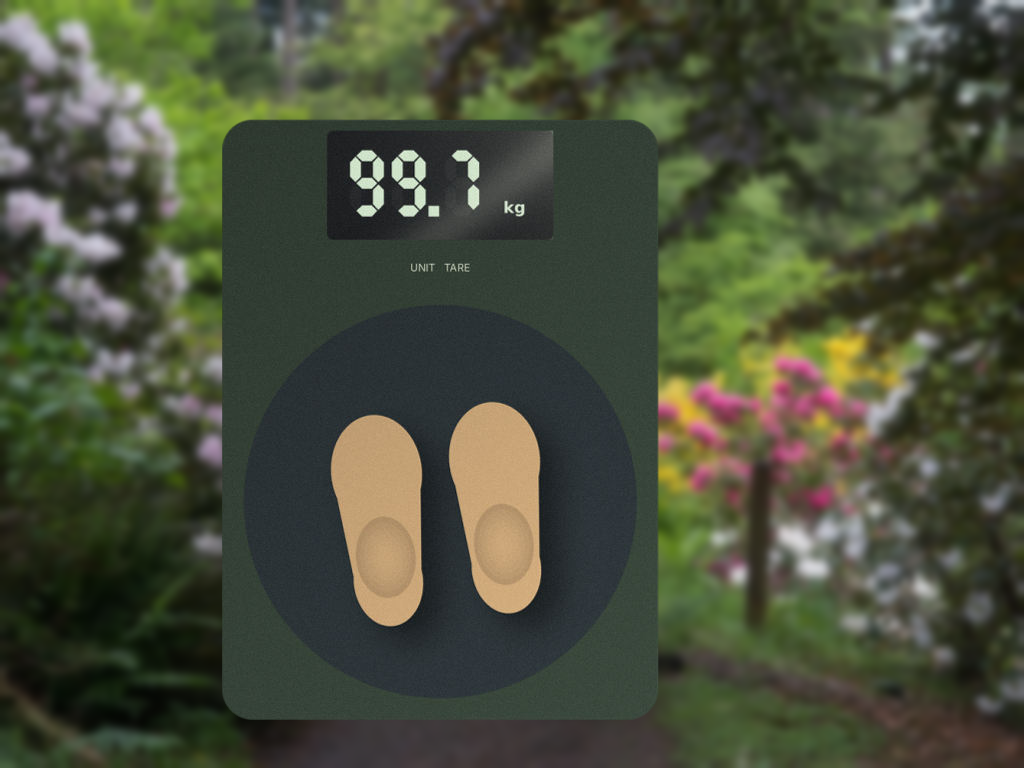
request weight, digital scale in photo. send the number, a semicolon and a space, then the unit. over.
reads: 99.7; kg
